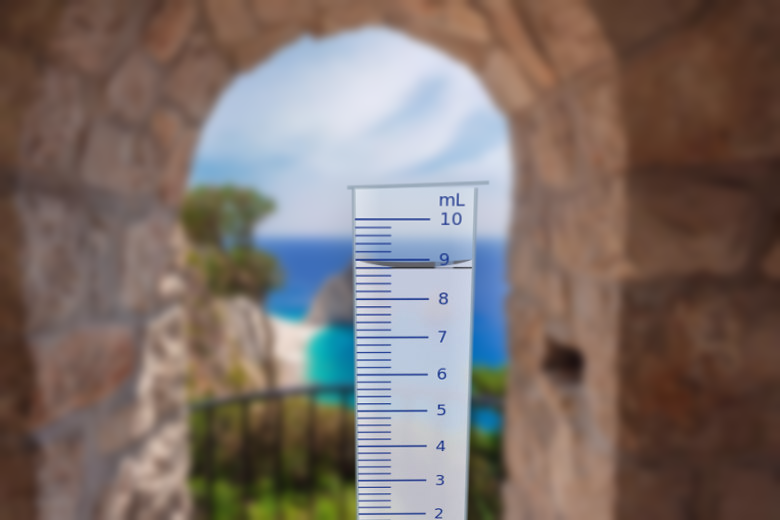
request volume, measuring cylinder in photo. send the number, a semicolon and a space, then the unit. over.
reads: 8.8; mL
